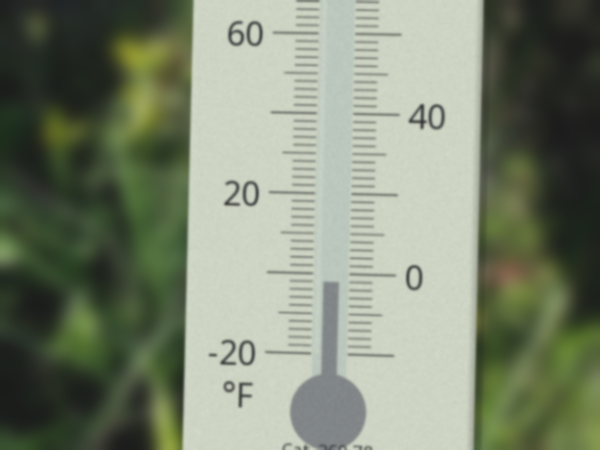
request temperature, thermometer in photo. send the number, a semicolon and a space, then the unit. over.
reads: -2; °F
